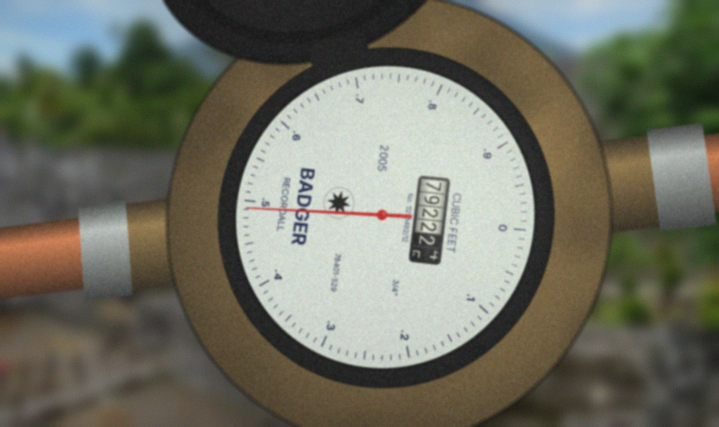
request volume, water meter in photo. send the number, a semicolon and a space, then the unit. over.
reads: 792224.49; ft³
